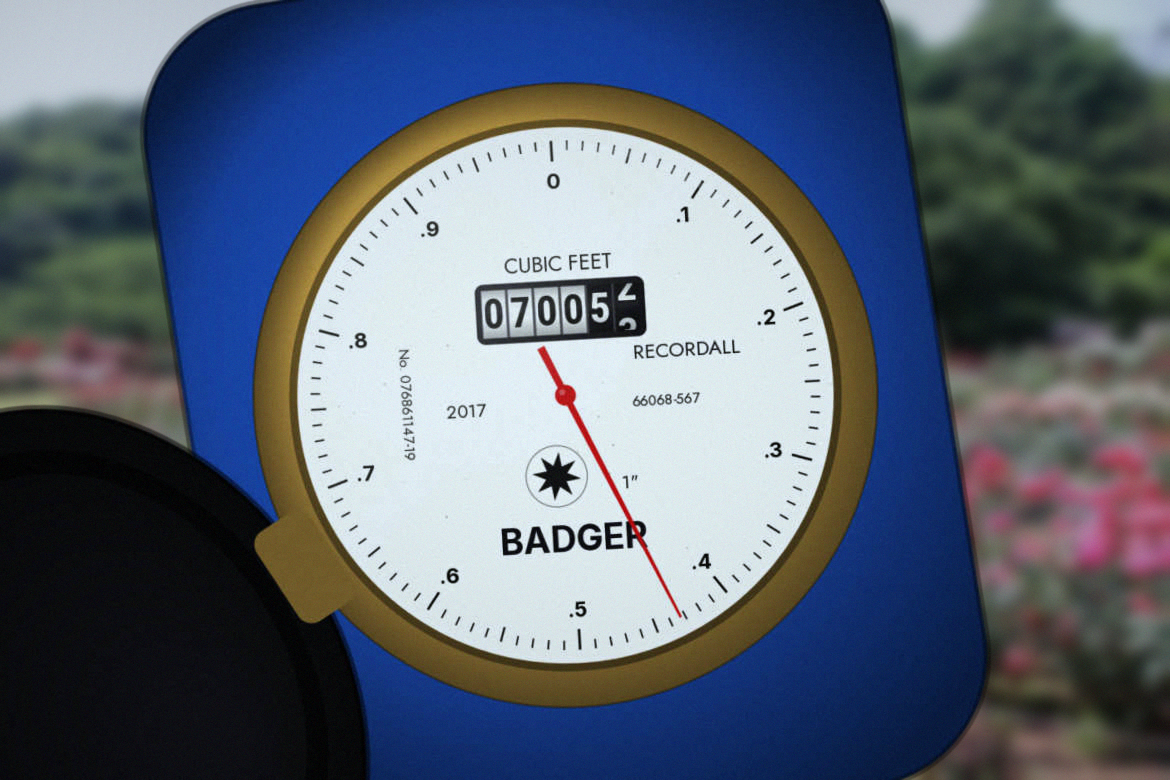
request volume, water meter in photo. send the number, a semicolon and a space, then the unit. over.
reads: 70052.43; ft³
